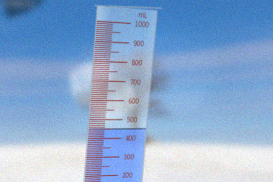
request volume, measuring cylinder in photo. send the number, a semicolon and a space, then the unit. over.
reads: 450; mL
